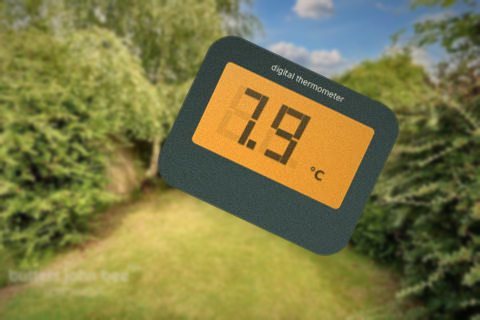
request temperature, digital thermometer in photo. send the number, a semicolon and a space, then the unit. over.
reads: 7.9; °C
